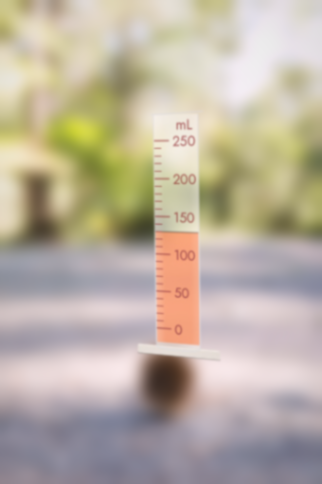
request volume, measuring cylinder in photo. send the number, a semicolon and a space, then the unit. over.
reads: 130; mL
